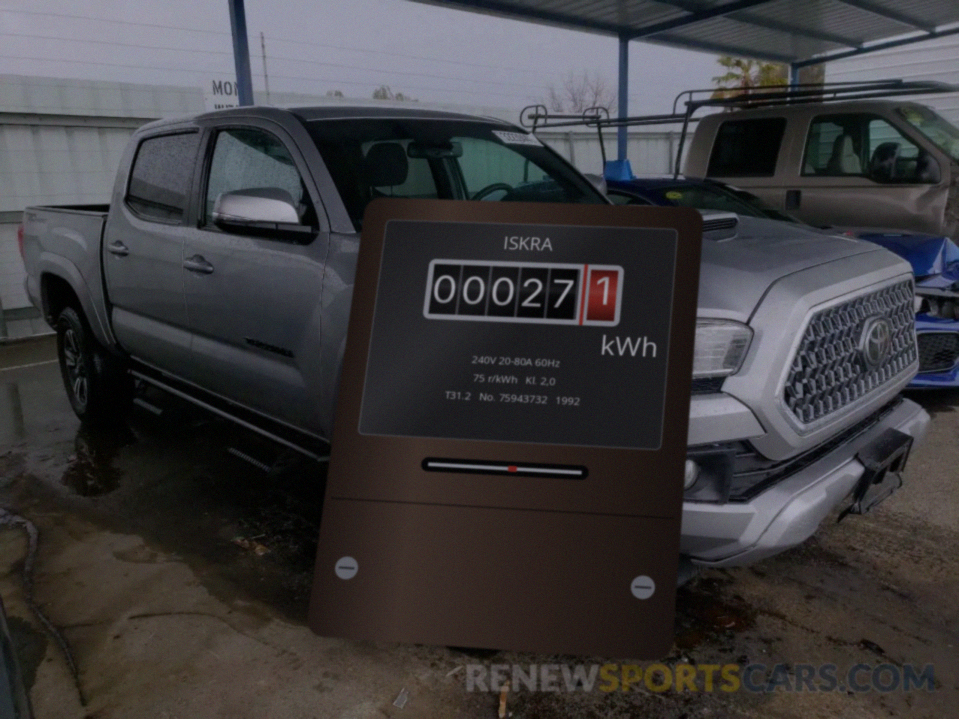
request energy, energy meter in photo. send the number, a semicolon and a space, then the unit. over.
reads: 27.1; kWh
